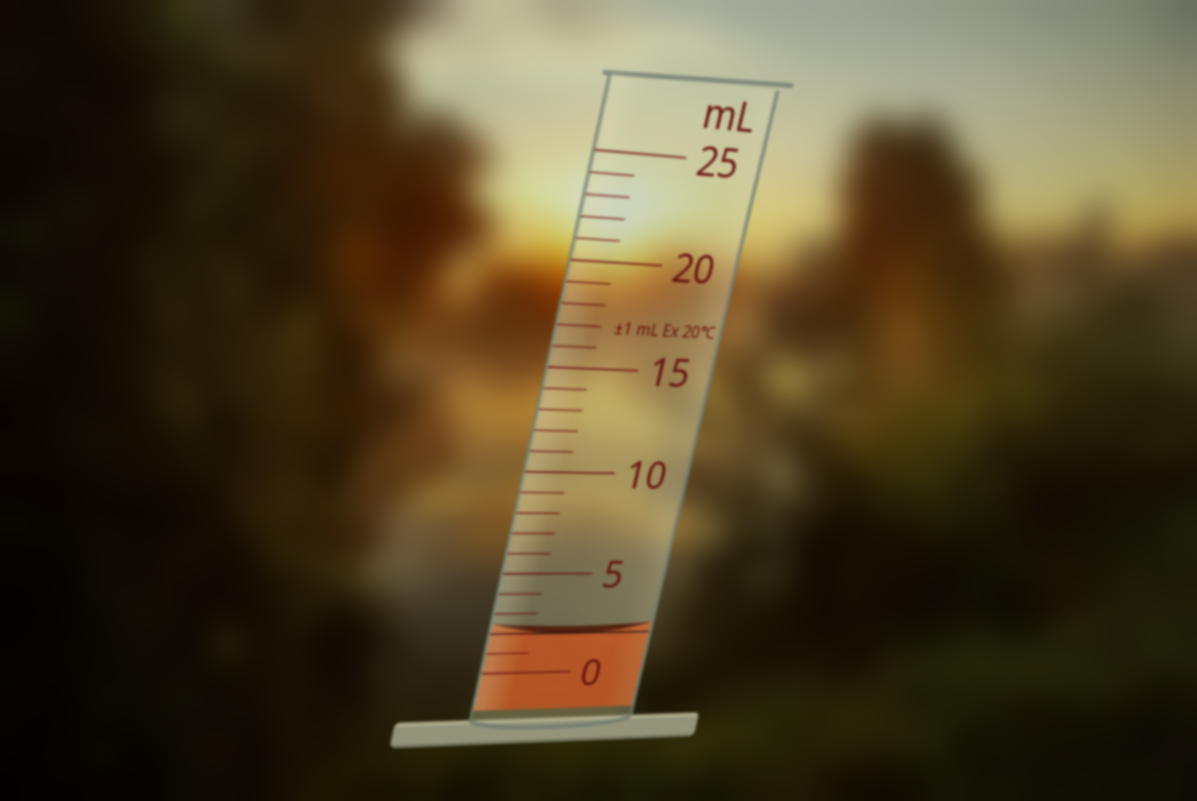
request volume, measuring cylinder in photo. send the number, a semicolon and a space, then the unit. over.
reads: 2; mL
